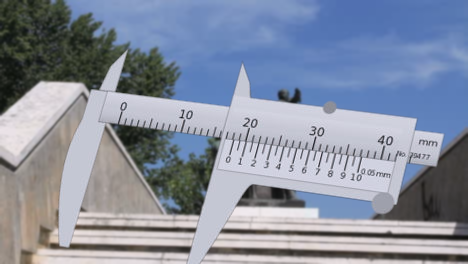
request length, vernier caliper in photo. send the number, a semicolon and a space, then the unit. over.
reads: 18.2; mm
